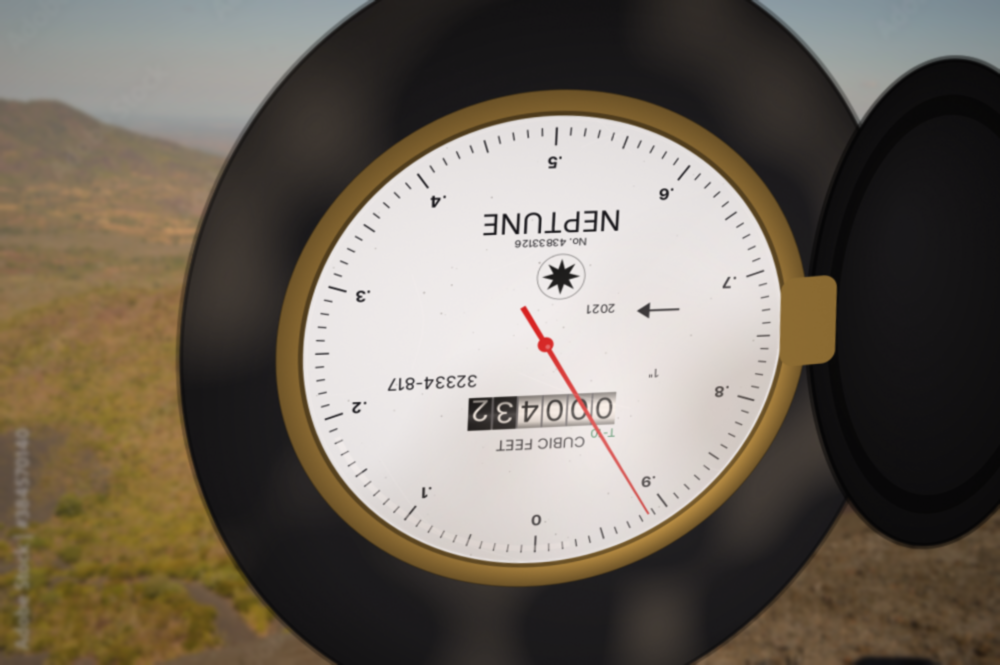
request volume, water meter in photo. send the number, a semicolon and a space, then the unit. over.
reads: 431.91; ft³
